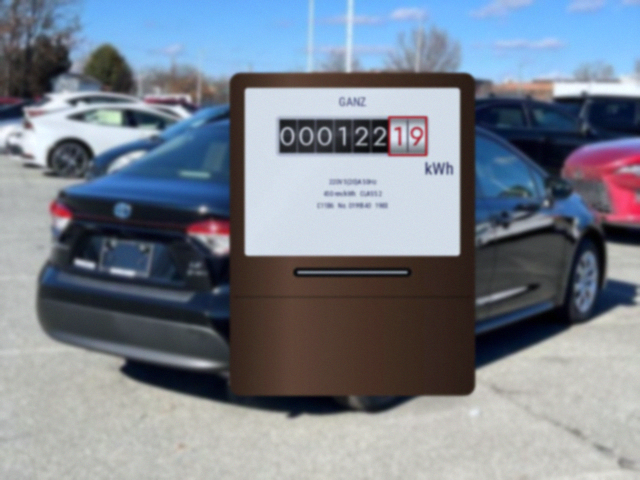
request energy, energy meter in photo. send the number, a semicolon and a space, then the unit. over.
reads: 122.19; kWh
